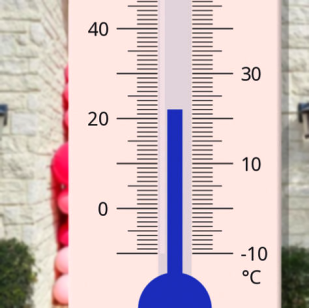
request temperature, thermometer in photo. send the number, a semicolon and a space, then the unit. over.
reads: 22; °C
